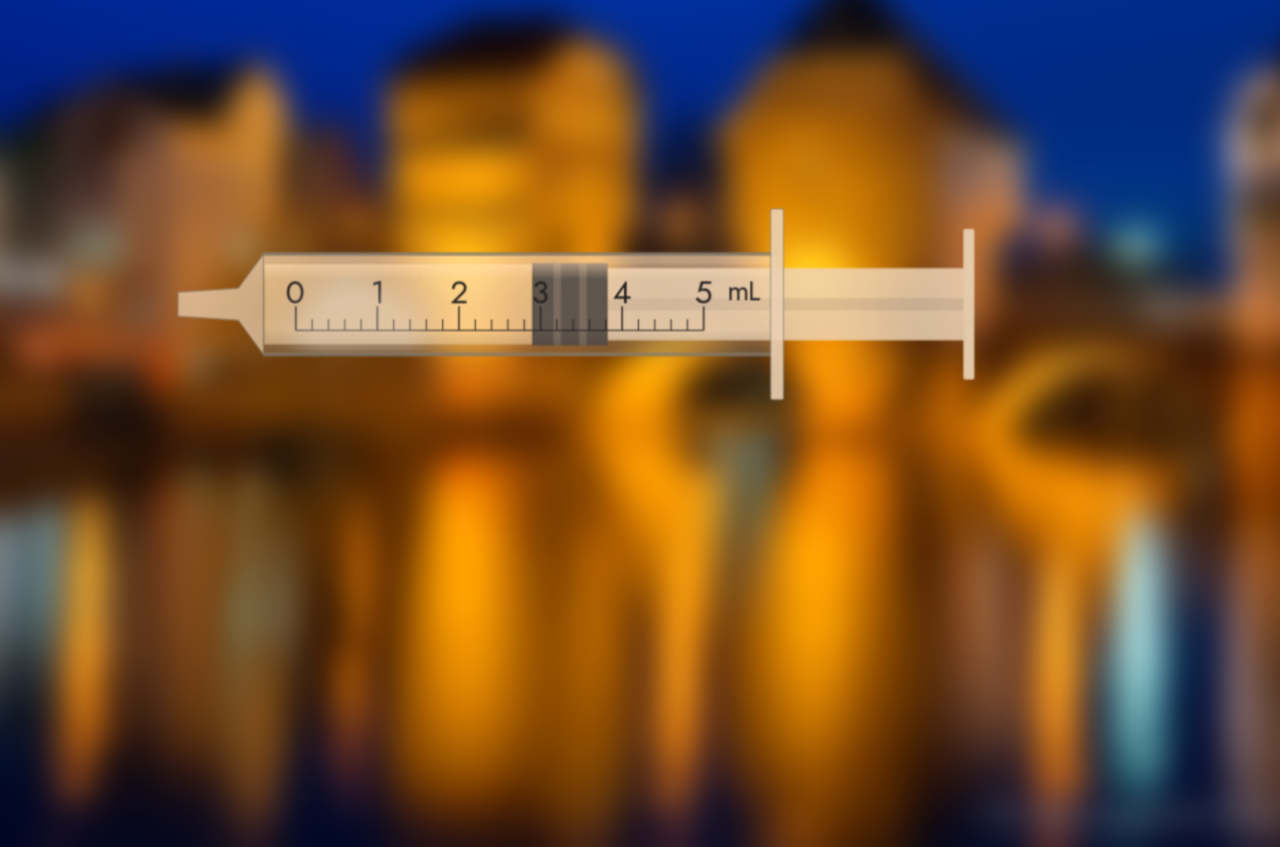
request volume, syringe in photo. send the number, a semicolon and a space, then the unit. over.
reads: 2.9; mL
